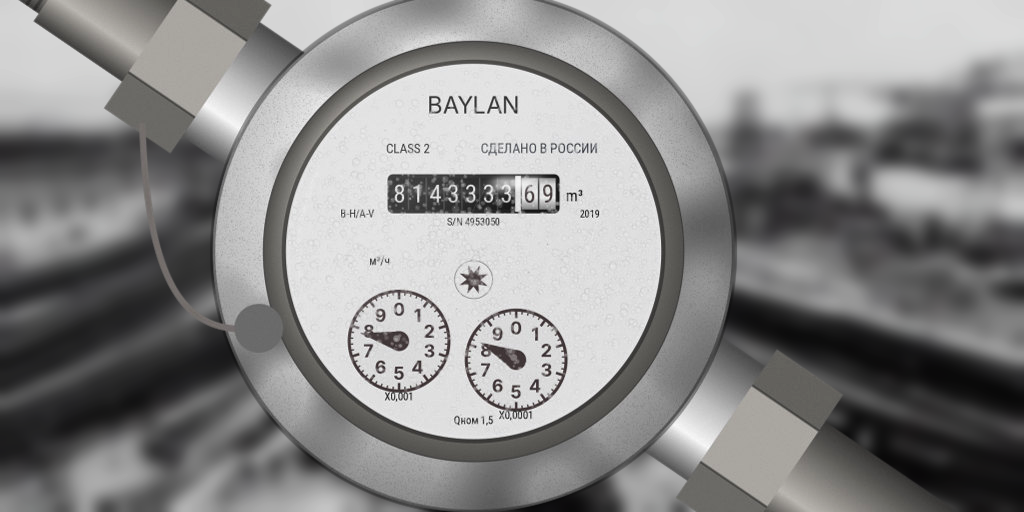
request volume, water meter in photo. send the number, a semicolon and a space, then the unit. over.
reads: 8143333.6978; m³
